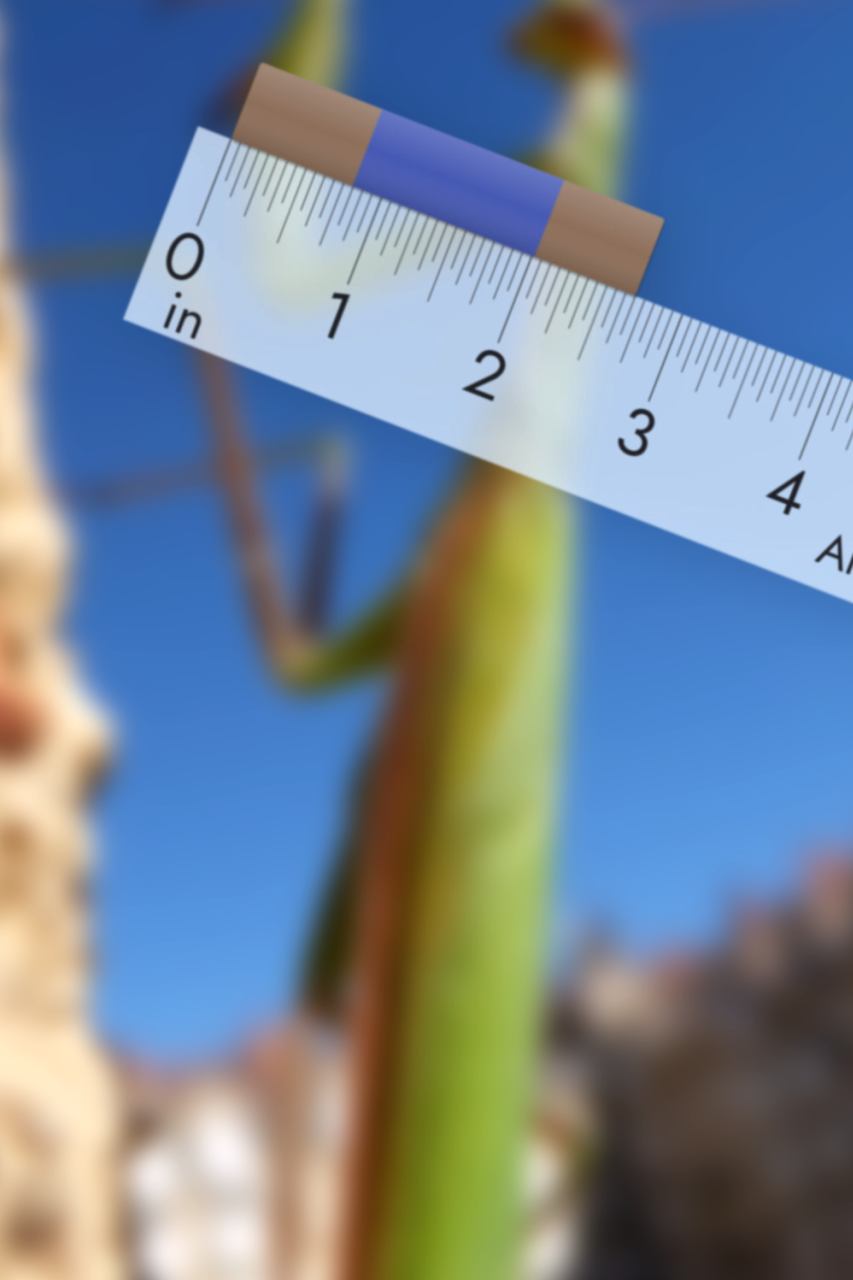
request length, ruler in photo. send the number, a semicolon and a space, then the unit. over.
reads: 2.6875; in
